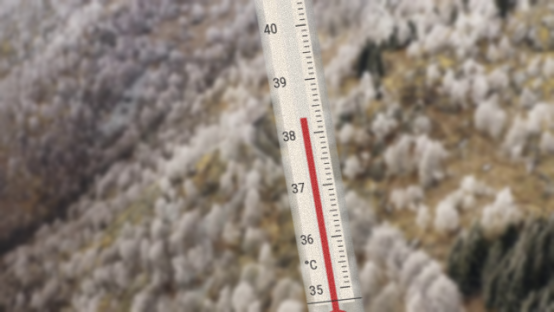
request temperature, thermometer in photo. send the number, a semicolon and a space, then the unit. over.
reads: 38.3; °C
